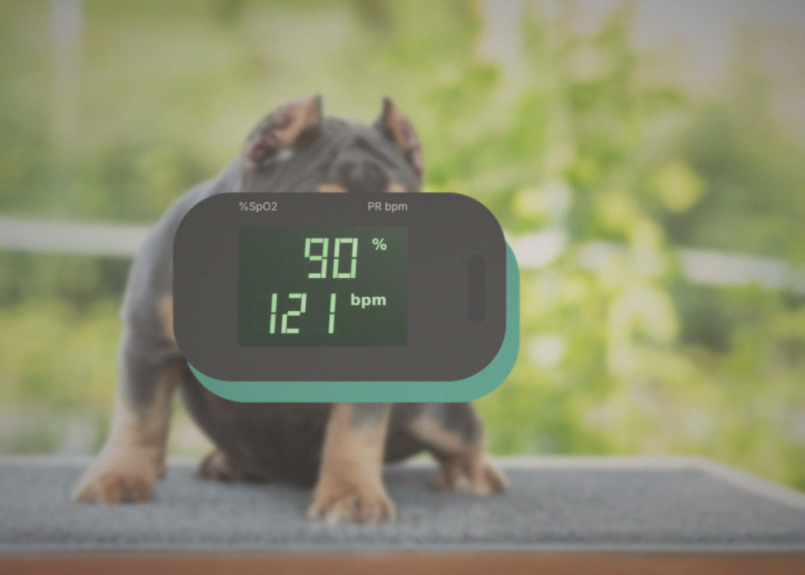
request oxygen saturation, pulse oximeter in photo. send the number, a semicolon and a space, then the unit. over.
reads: 90; %
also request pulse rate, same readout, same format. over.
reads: 121; bpm
